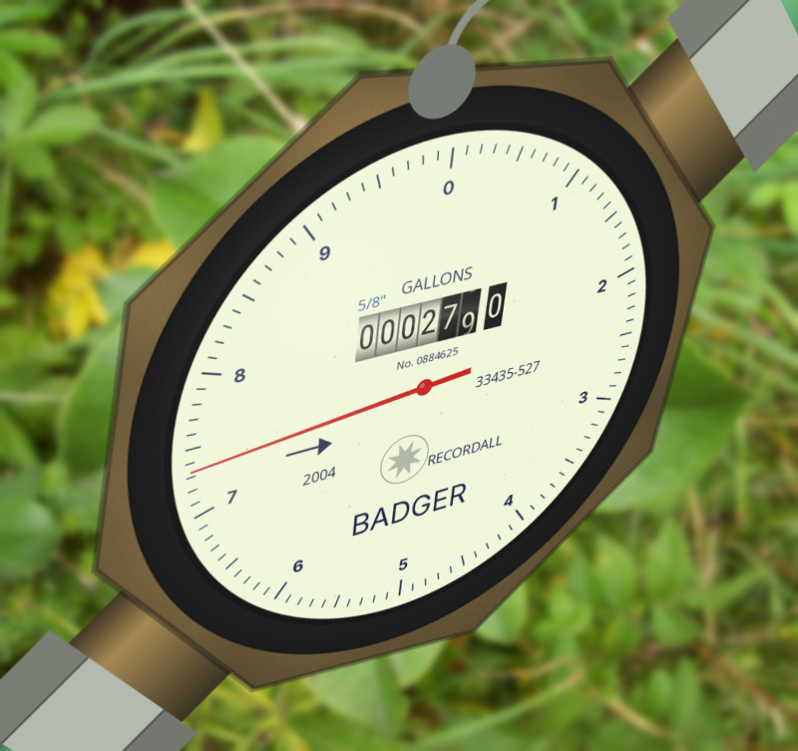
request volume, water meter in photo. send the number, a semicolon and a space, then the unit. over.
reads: 2787.3; gal
